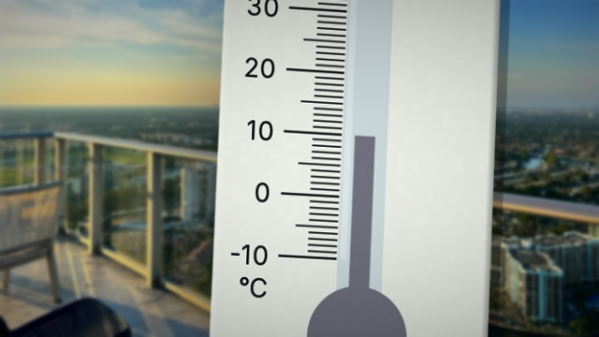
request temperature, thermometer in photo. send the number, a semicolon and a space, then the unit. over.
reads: 10; °C
